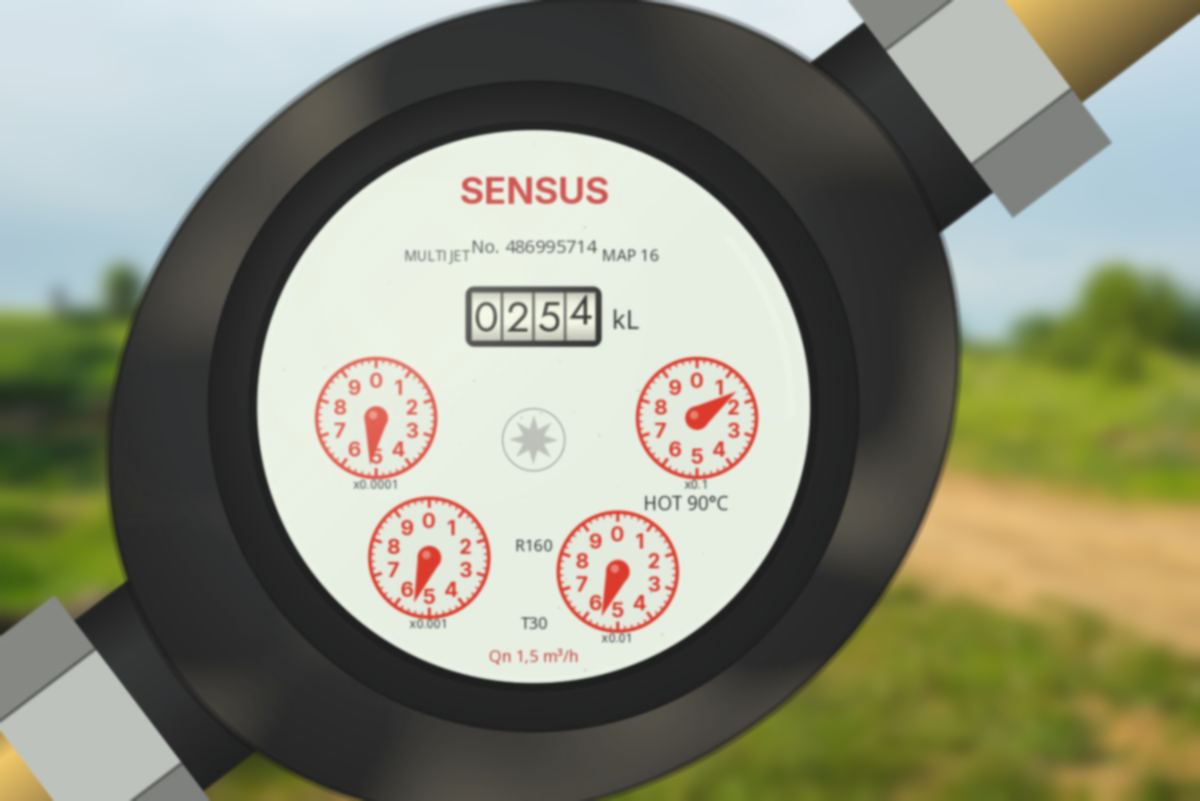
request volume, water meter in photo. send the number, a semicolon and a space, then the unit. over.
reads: 254.1555; kL
